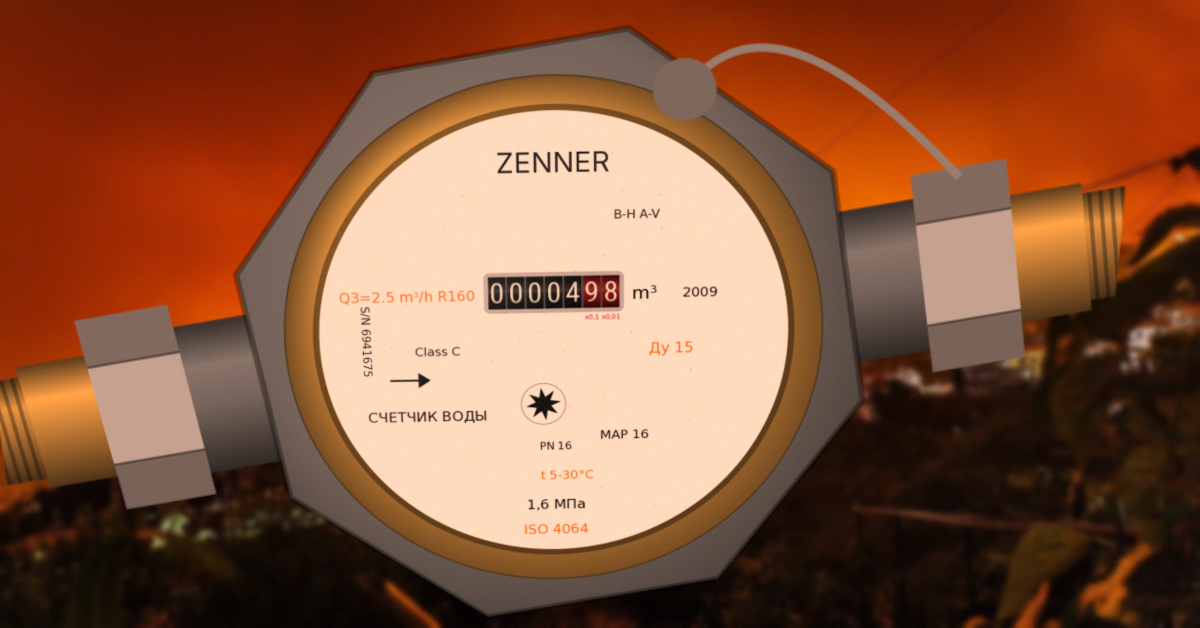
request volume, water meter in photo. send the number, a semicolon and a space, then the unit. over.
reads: 4.98; m³
